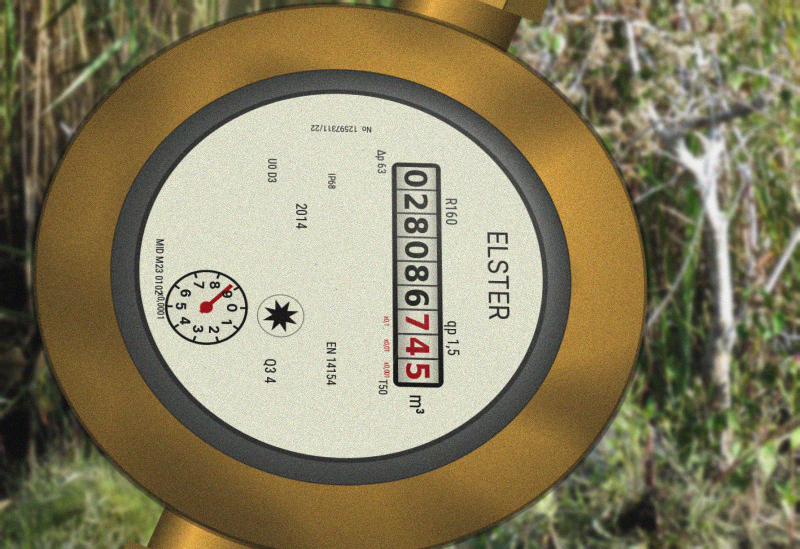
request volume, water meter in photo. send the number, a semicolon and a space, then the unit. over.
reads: 28086.7458; m³
